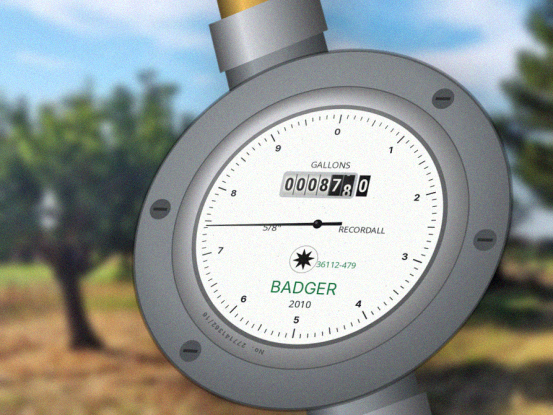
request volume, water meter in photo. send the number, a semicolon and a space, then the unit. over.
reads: 8777.4; gal
